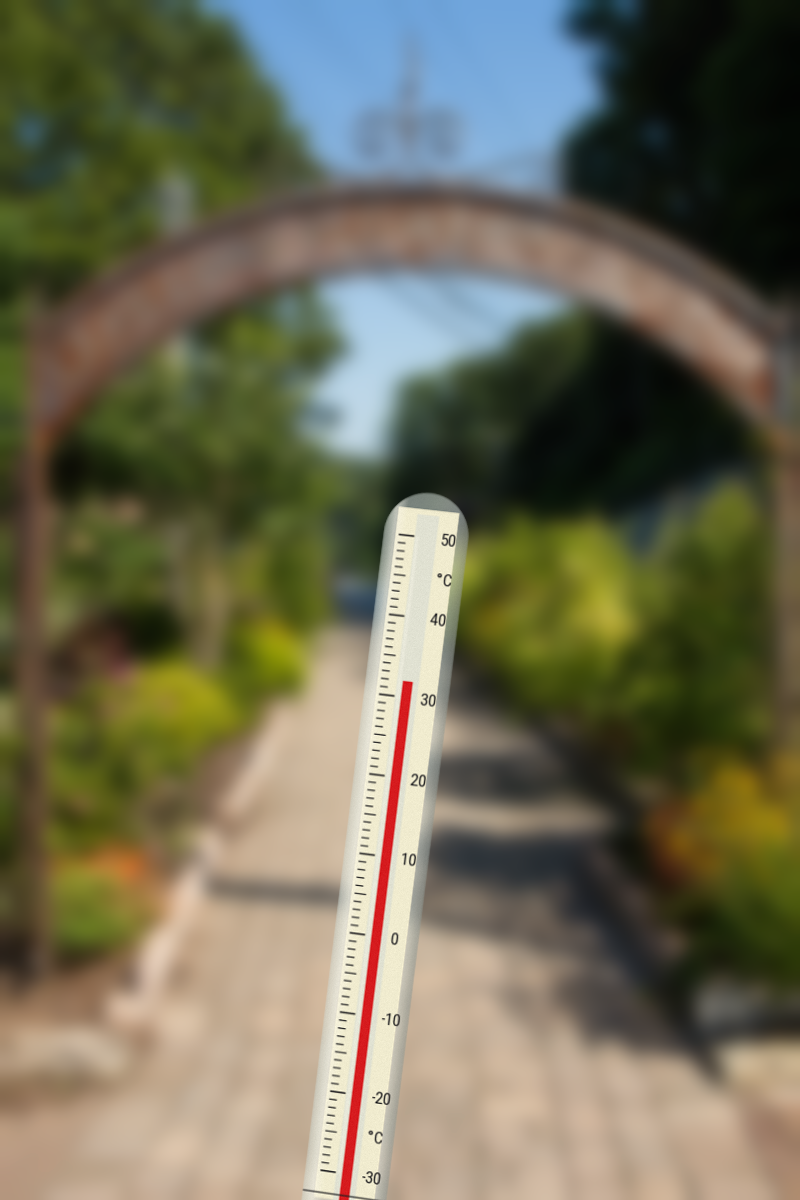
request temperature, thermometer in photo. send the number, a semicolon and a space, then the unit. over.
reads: 32; °C
